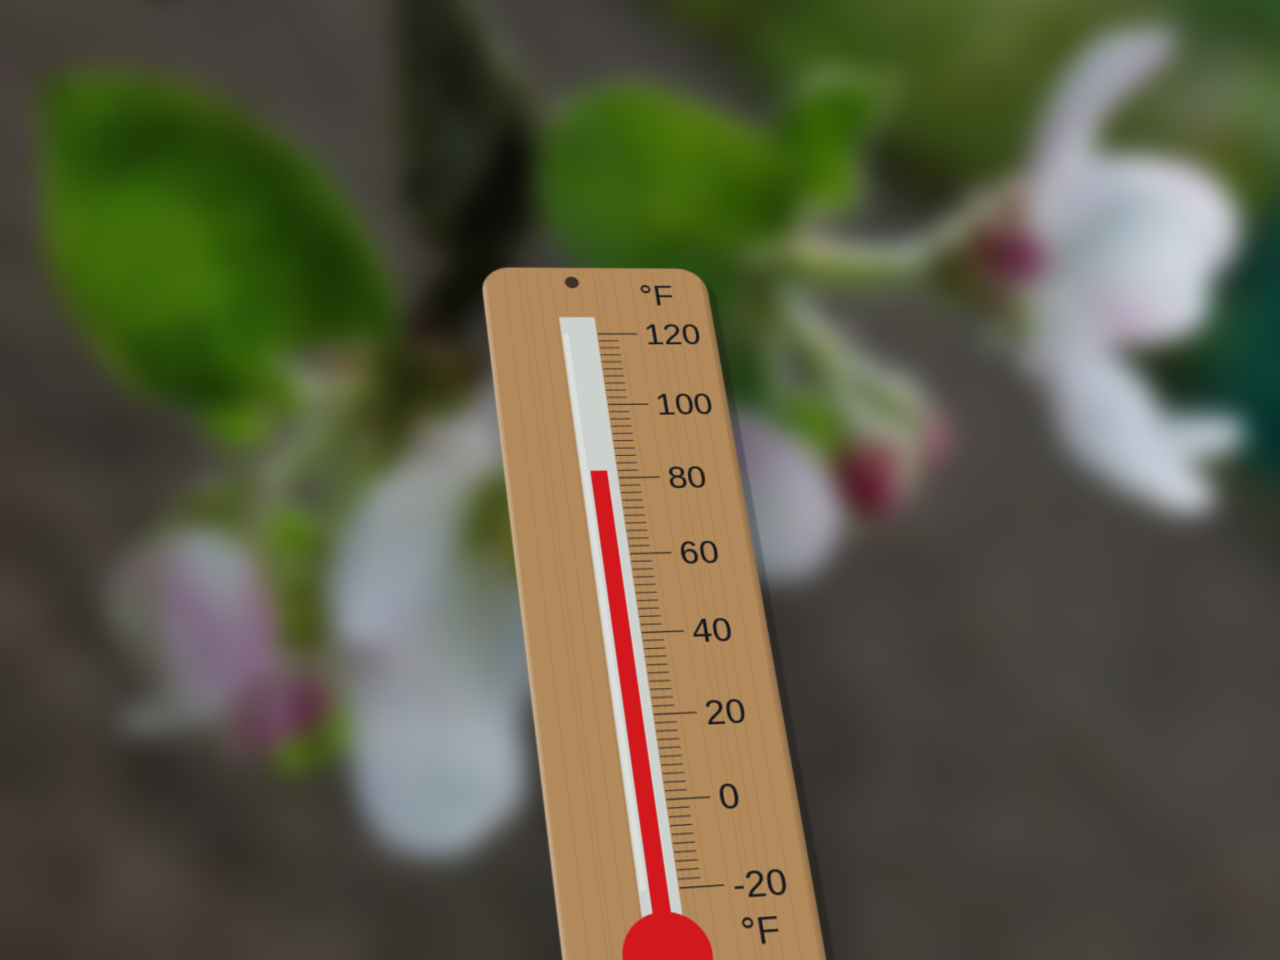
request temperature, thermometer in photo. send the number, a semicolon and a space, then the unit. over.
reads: 82; °F
